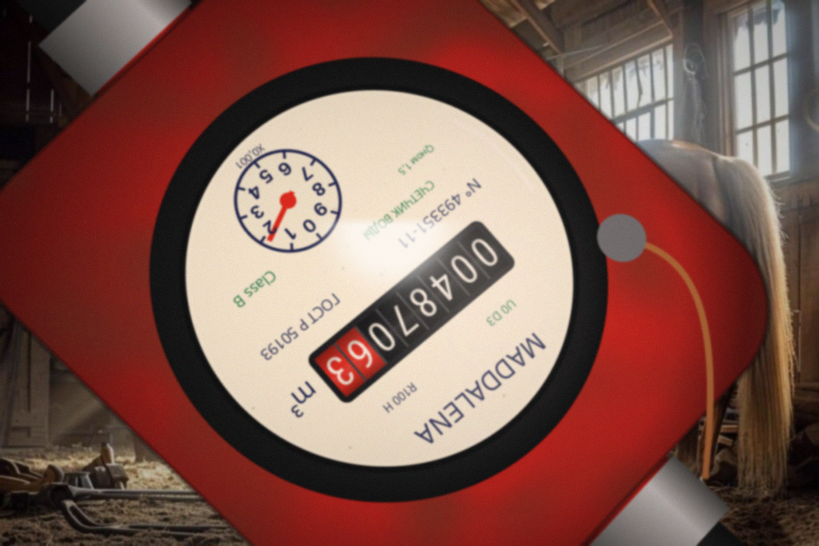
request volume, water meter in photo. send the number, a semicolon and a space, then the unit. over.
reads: 4870.631; m³
